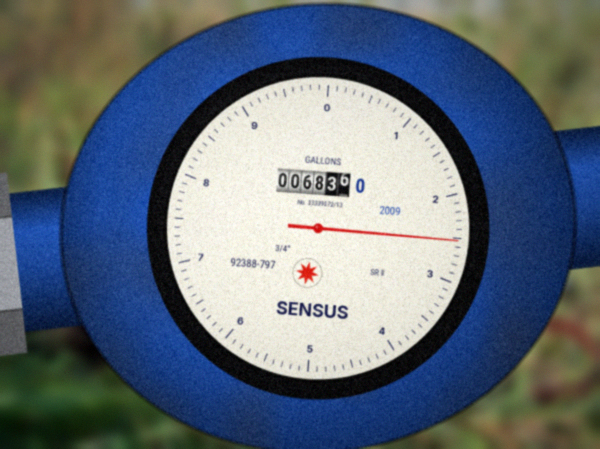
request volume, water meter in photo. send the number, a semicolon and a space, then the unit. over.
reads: 68362.5; gal
